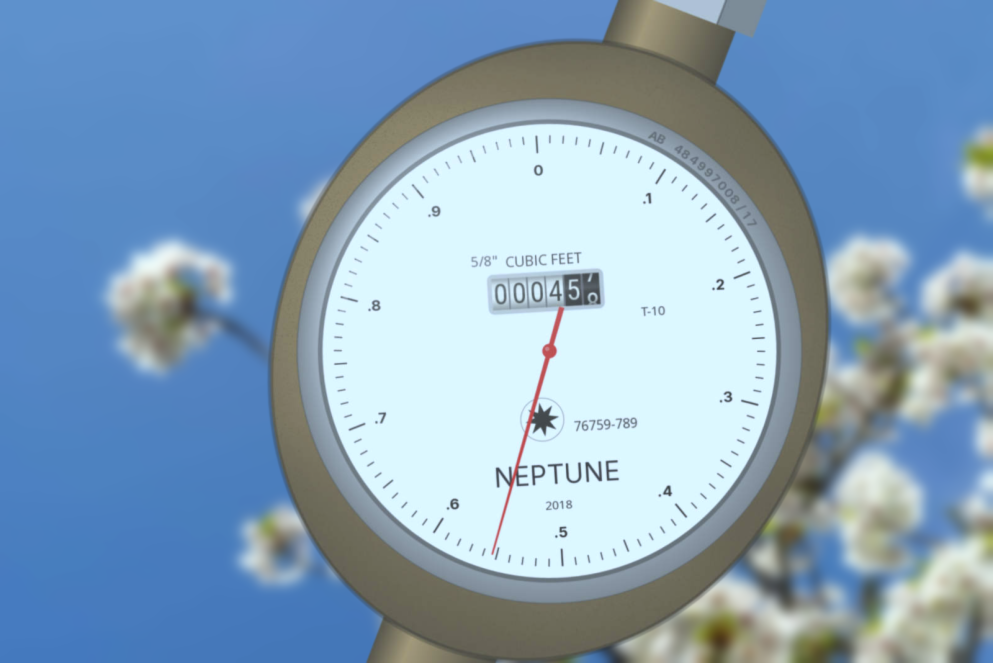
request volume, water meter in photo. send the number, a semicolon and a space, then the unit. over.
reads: 457.55; ft³
